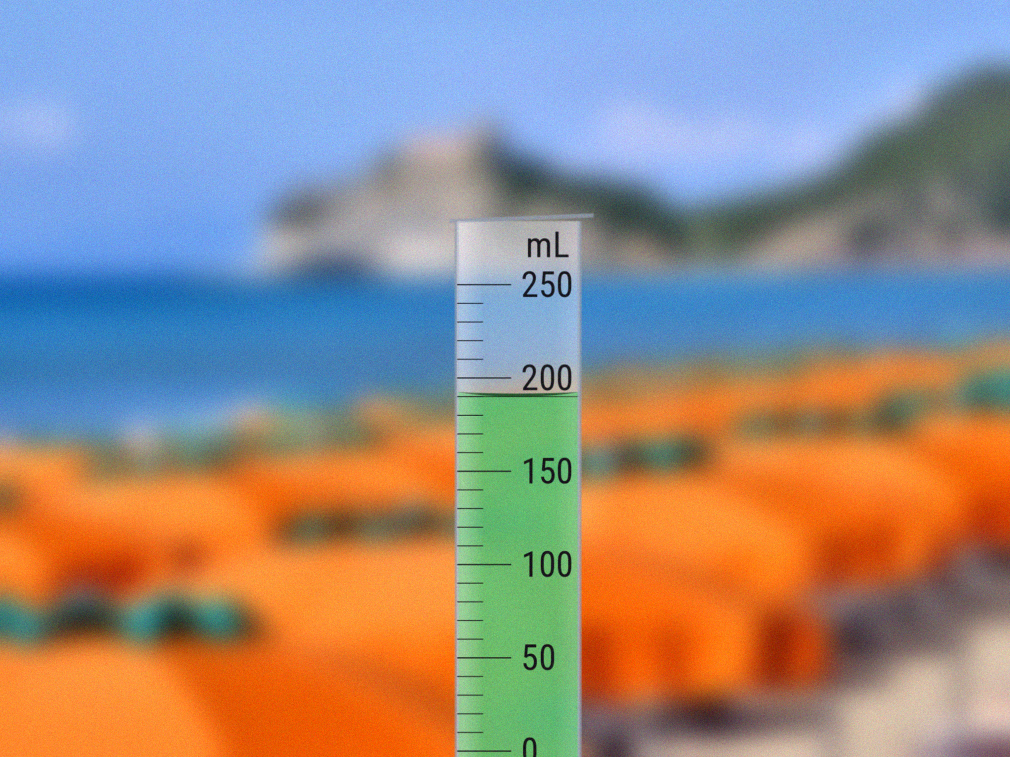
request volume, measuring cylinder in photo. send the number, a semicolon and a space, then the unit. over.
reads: 190; mL
